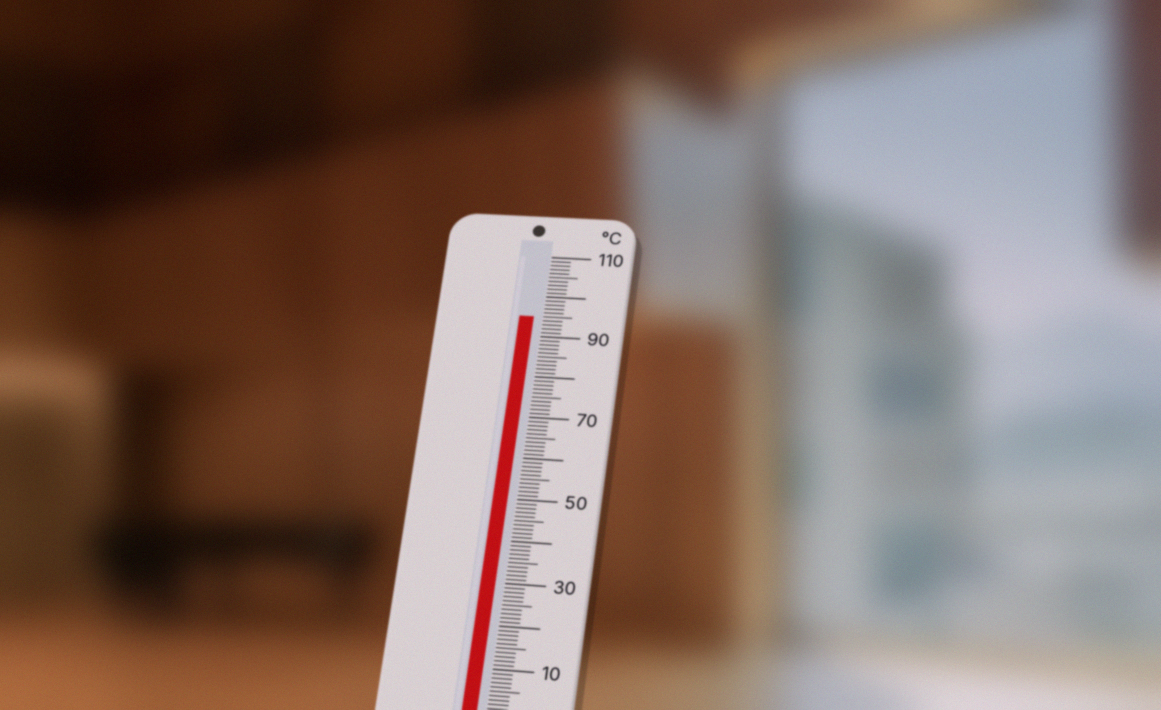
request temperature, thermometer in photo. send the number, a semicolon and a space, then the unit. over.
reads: 95; °C
